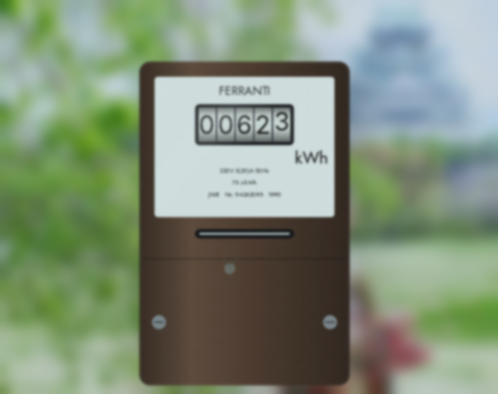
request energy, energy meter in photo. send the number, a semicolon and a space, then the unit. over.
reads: 623; kWh
